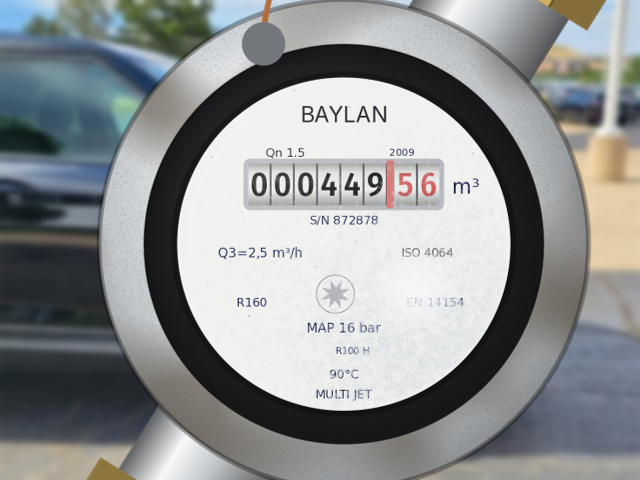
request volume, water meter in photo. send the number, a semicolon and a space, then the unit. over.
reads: 449.56; m³
